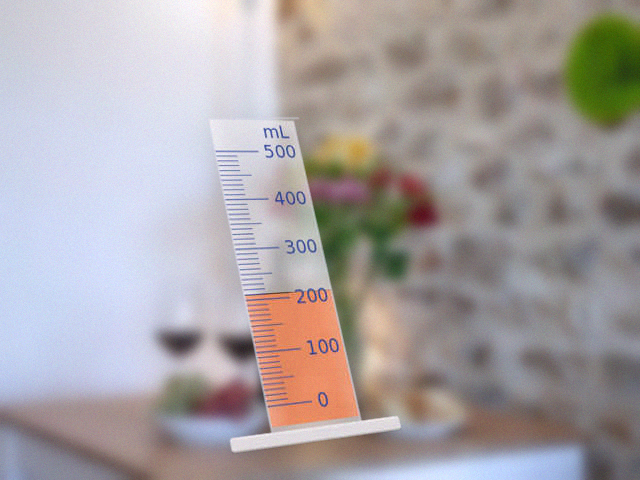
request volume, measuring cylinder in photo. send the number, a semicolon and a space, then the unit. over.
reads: 210; mL
